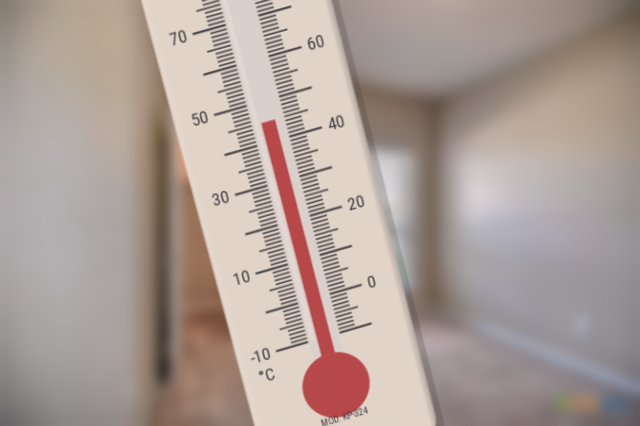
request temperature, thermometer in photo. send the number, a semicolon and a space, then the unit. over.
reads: 45; °C
